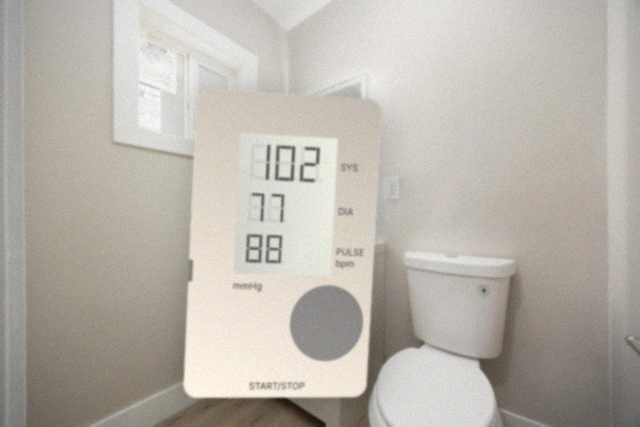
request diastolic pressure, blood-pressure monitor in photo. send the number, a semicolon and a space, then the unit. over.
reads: 77; mmHg
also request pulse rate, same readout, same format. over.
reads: 88; bpm
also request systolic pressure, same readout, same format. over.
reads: 102; mmHg
